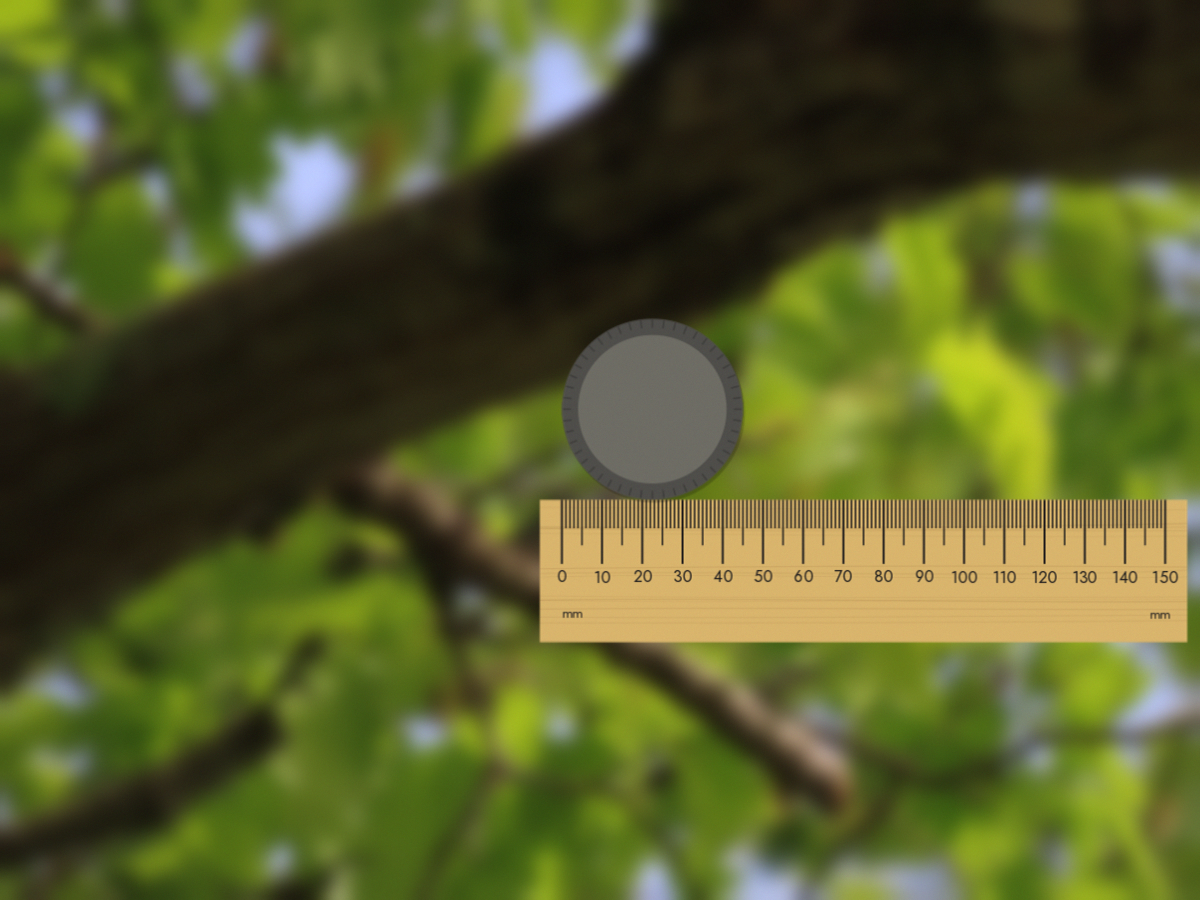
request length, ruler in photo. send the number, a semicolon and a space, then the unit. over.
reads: 45; mm
